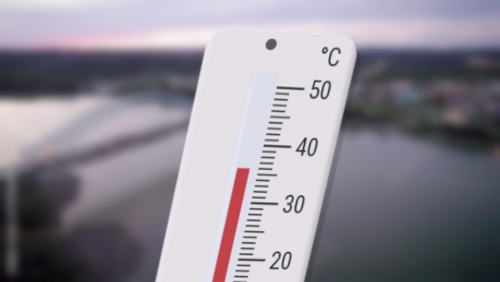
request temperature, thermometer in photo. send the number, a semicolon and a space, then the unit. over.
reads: 36; °C
